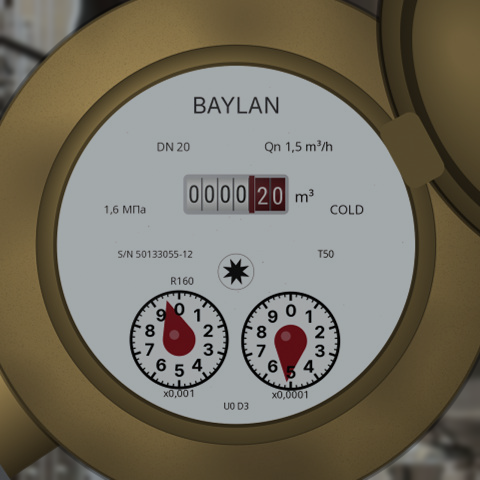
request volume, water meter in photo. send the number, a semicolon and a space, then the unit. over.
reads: 0.1995; m³
